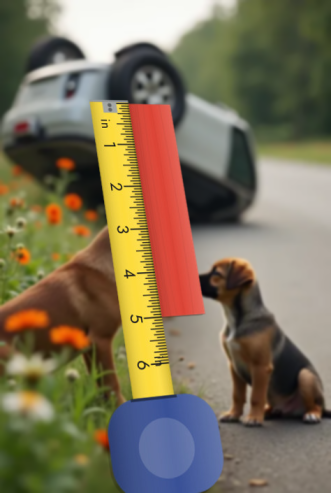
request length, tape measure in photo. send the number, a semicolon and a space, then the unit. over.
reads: 5; in
